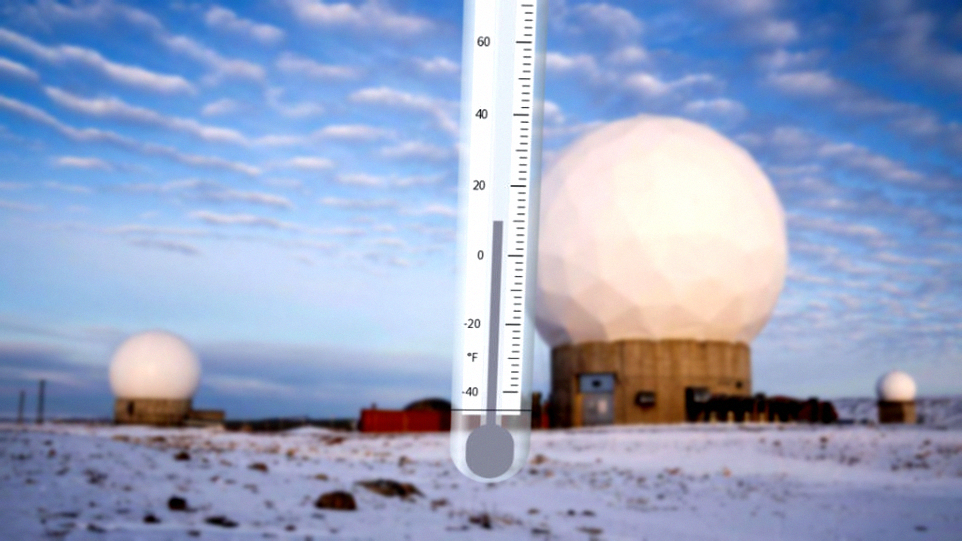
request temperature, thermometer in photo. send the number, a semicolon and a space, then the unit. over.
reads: 10; °F
